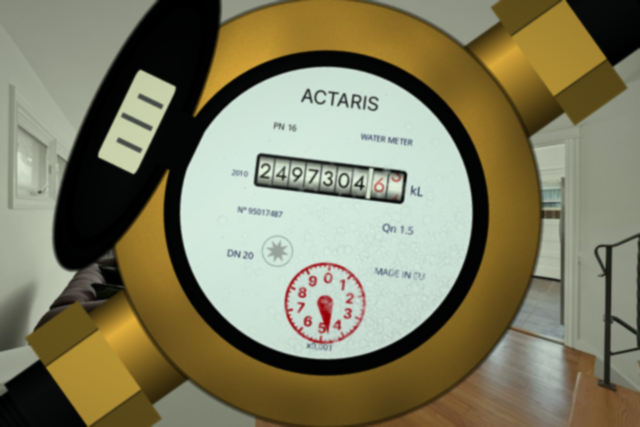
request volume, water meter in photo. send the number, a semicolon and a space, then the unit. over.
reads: 2497304.634; kL
